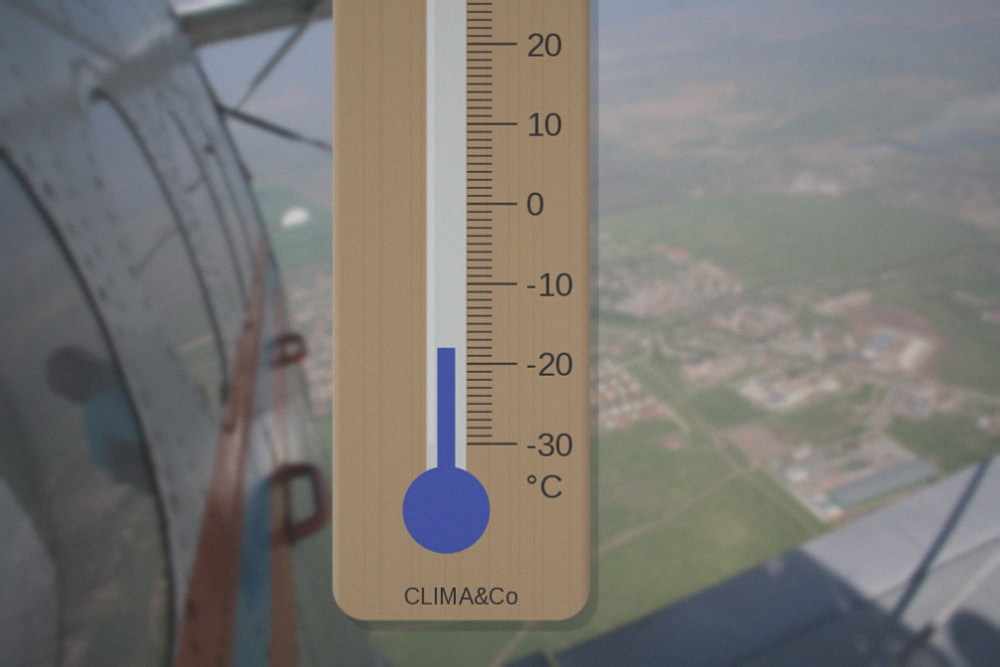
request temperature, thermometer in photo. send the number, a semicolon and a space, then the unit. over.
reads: -18; °C
